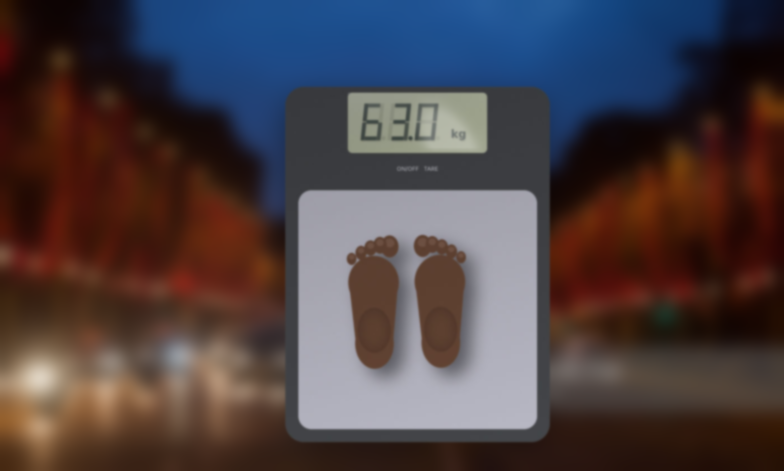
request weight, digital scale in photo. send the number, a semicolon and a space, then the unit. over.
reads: 63.0; kg
